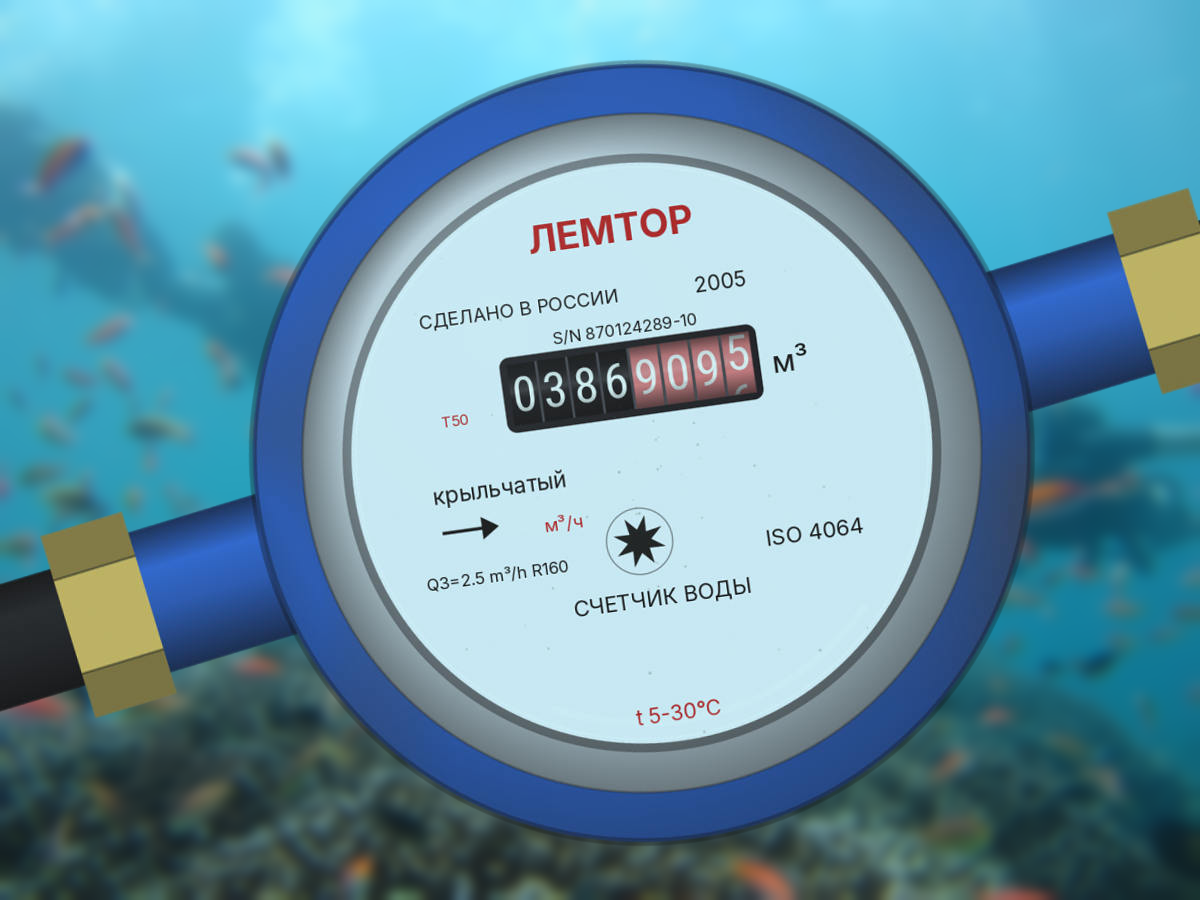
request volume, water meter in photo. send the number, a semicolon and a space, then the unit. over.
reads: 386.9095; m³
